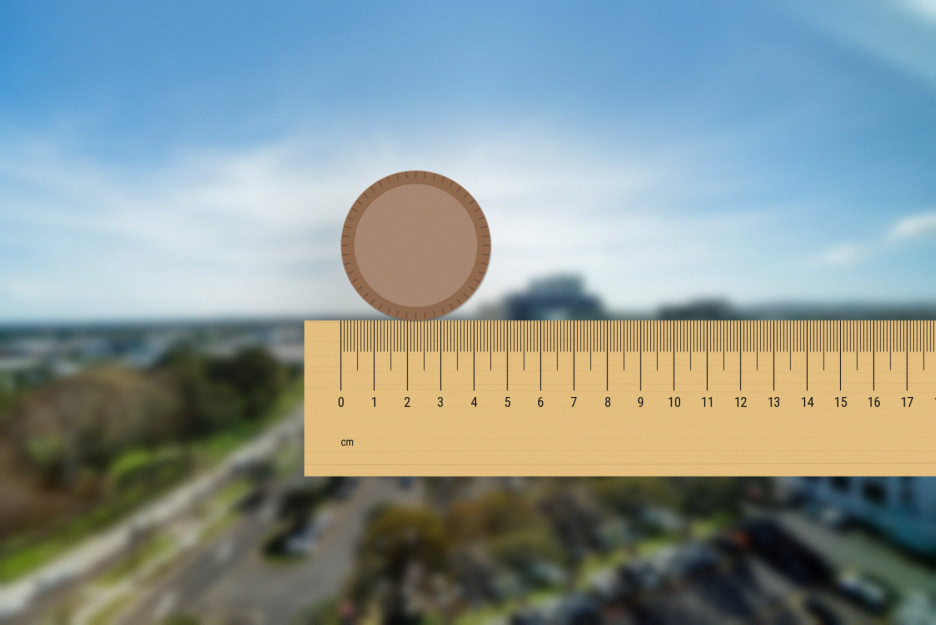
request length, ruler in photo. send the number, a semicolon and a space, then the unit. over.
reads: 4.5; cm
